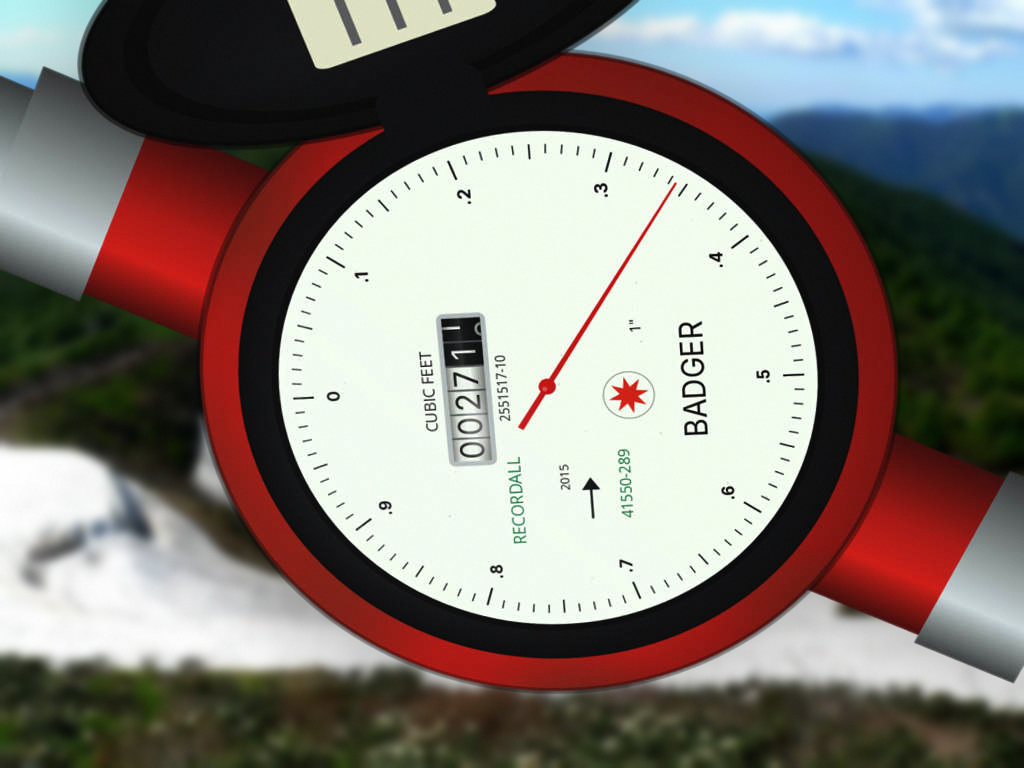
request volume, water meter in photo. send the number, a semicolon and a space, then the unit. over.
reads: 2711.34; ft³
